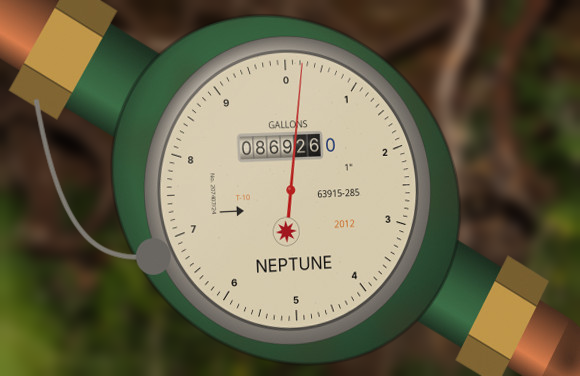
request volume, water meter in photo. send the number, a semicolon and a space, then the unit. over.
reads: 869260.2; gal
